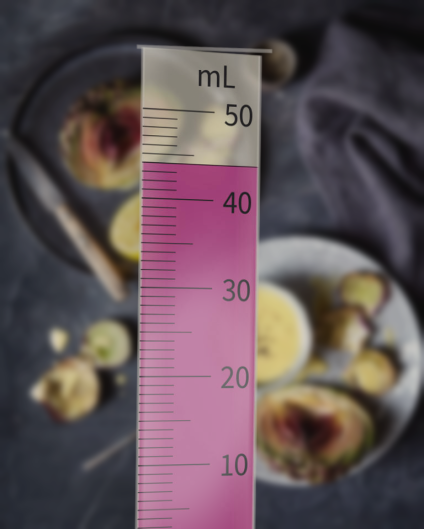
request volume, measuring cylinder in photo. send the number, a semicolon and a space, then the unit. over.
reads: 44; mL
